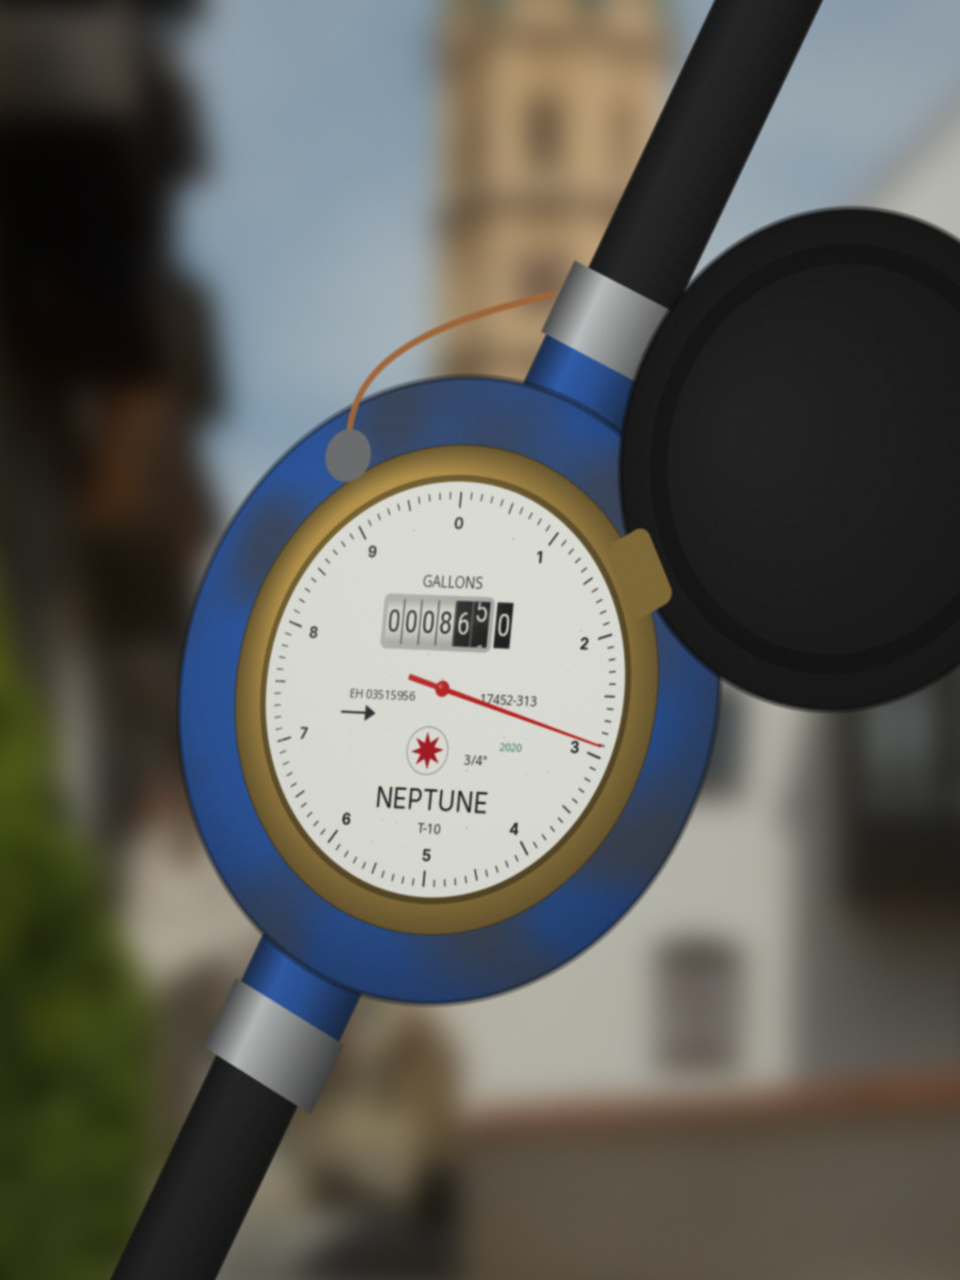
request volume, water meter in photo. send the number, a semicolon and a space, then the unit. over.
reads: 8652.9; gal
